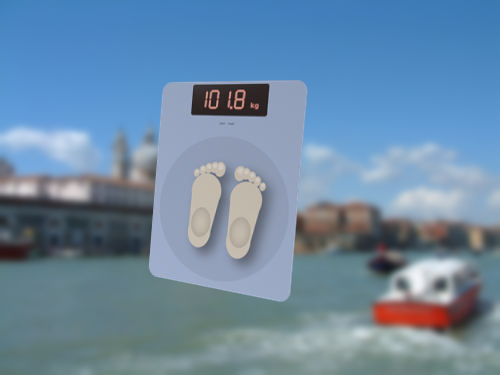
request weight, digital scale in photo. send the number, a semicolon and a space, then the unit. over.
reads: 101.8; kg
